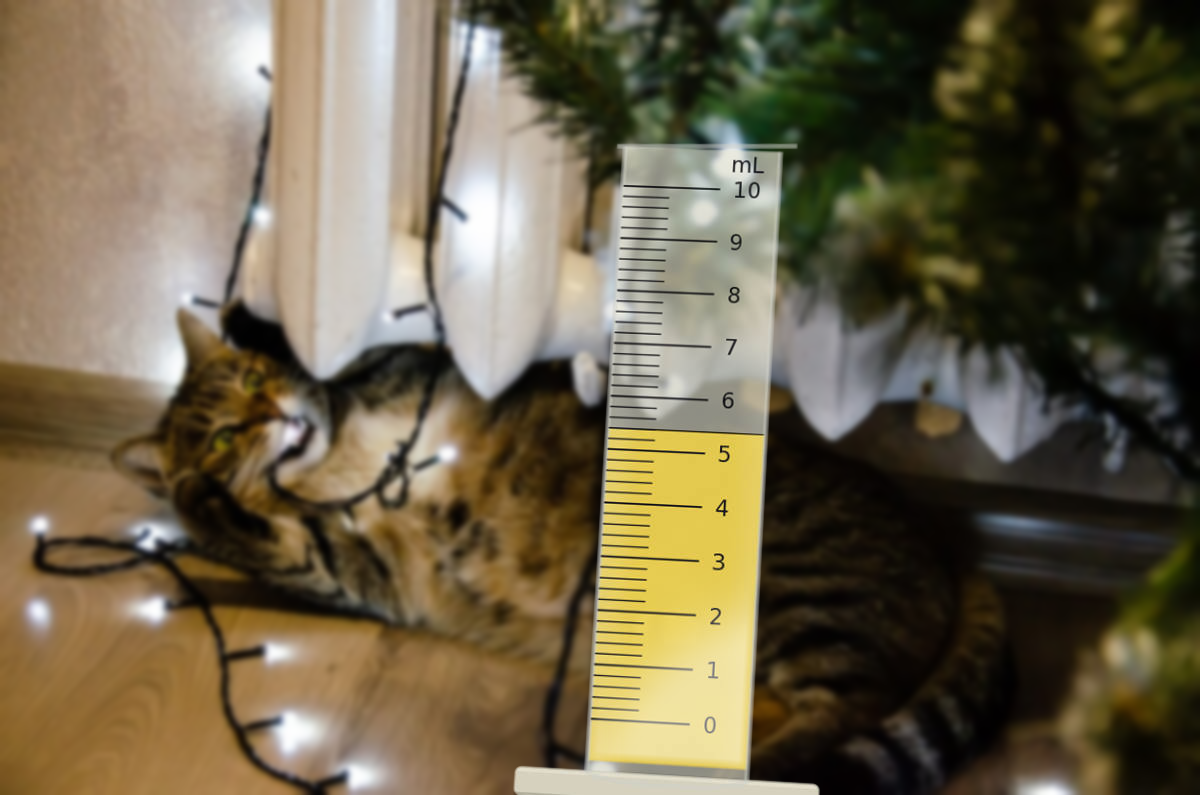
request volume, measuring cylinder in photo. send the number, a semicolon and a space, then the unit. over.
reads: 5.4; mL
